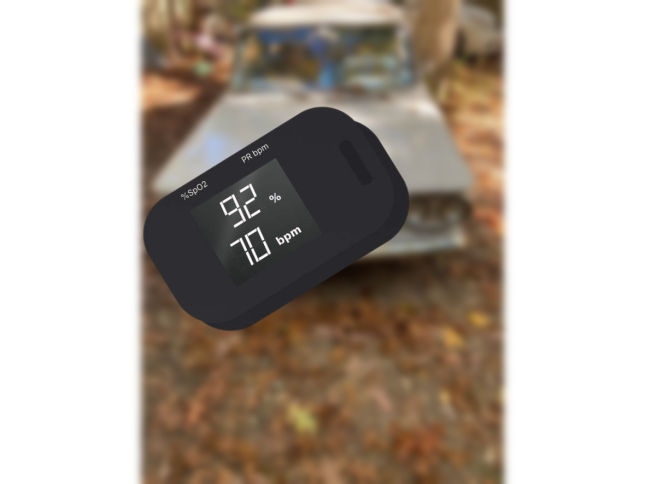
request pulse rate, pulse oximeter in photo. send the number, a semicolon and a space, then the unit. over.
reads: 70; bpm
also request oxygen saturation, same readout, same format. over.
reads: 92; %
